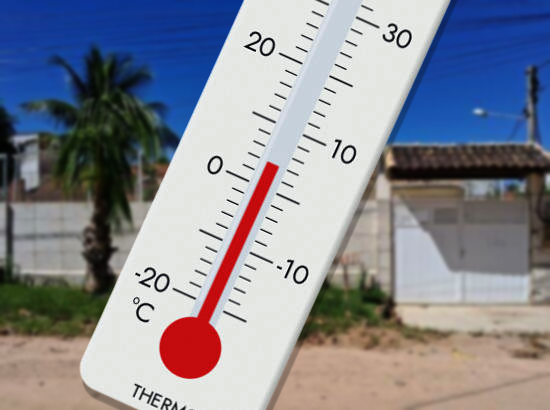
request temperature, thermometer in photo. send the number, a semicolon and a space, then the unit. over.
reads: 4; °C
